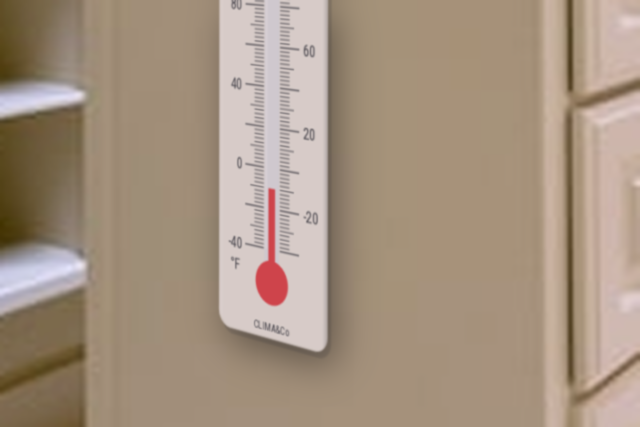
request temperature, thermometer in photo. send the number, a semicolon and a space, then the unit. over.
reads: -10; °F
